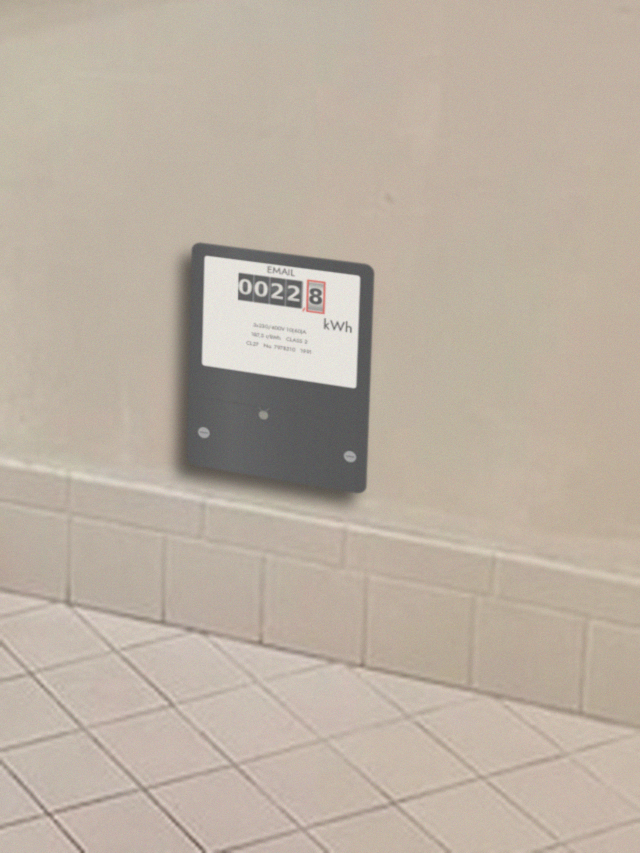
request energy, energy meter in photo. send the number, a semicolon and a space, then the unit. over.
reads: 22.8; kWh
